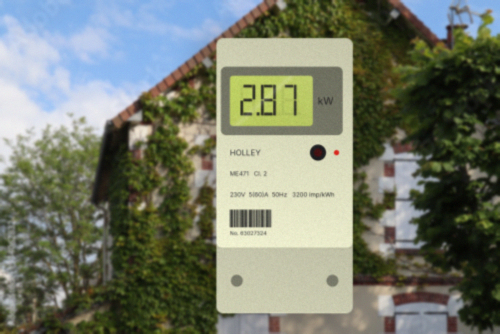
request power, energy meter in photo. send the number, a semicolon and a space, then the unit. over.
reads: 2.87; kW
